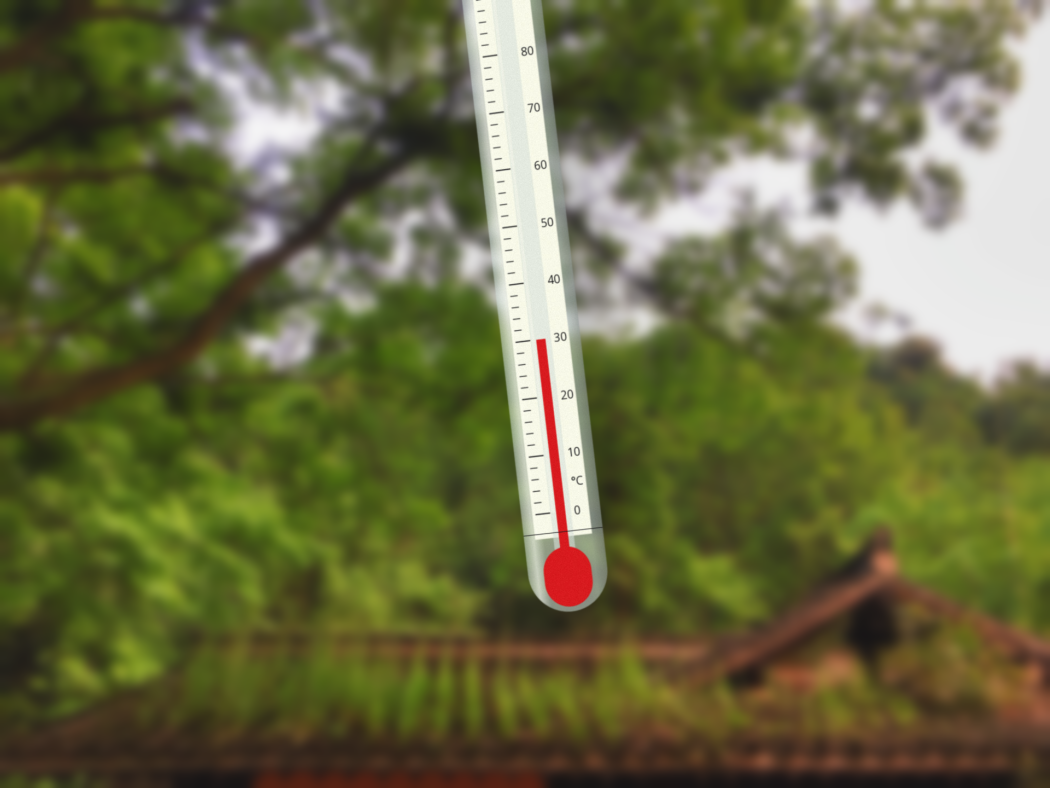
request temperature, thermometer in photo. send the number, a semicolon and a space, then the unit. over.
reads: 30; °C
